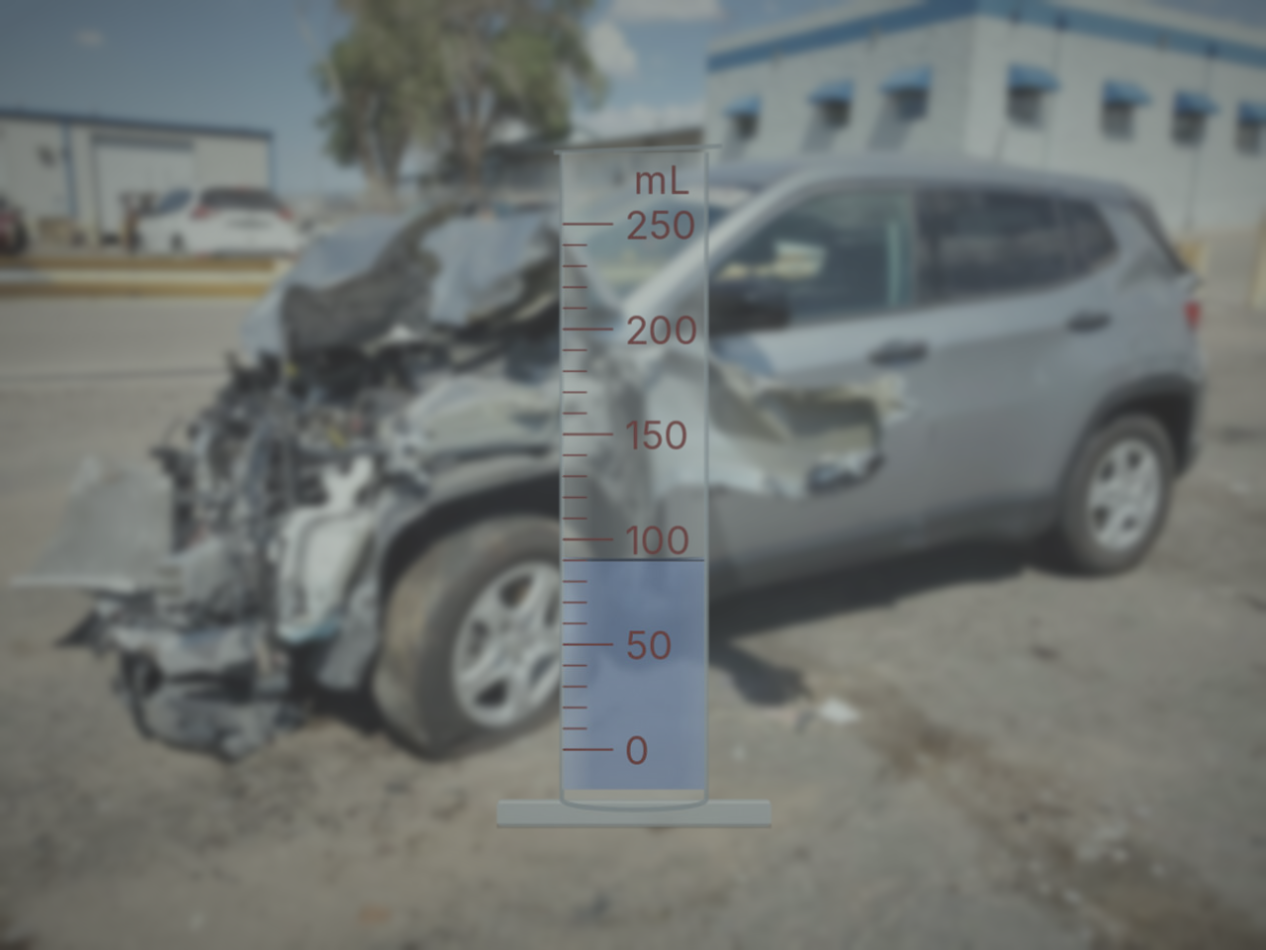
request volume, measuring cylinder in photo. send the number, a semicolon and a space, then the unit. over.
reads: 90; mL
